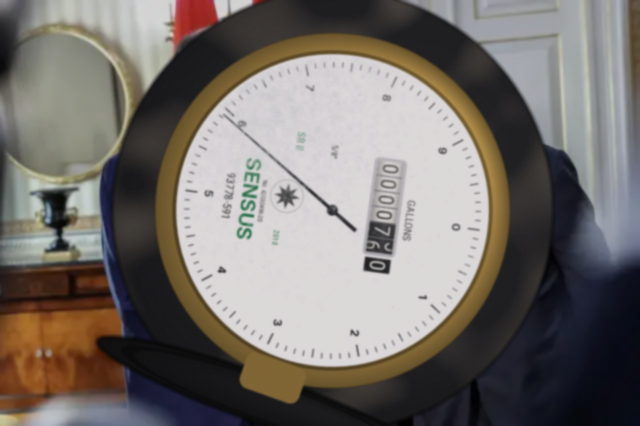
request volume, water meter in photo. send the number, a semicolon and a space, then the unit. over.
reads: 755.9; gal
